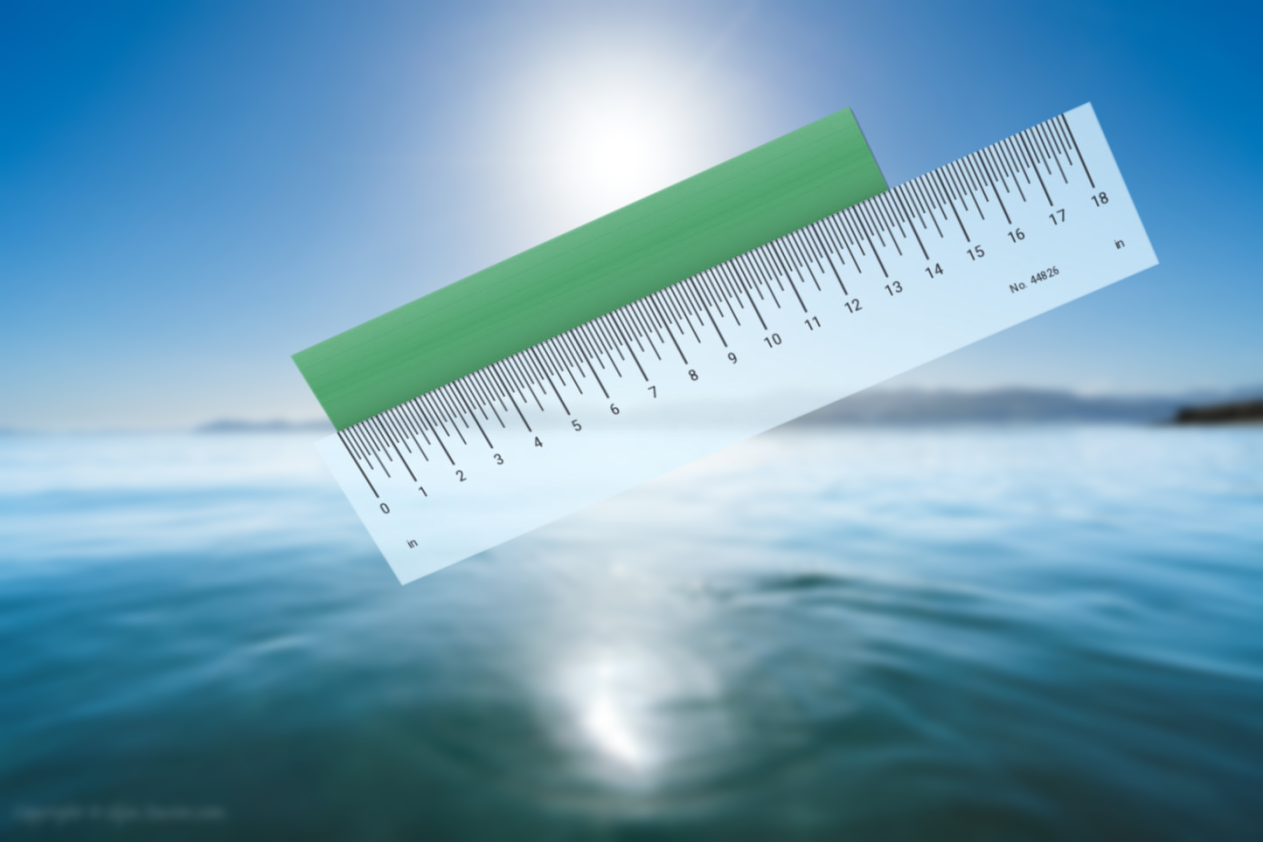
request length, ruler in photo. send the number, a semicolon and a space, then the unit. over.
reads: 13.875; in
